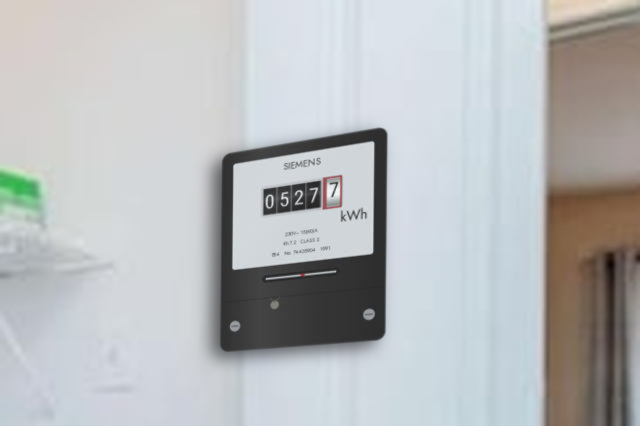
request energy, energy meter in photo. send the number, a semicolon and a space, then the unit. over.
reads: 527.7; kWh
